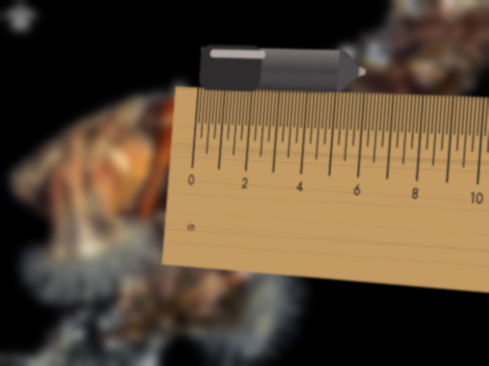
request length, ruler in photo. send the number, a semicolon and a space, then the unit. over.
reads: 6; in
